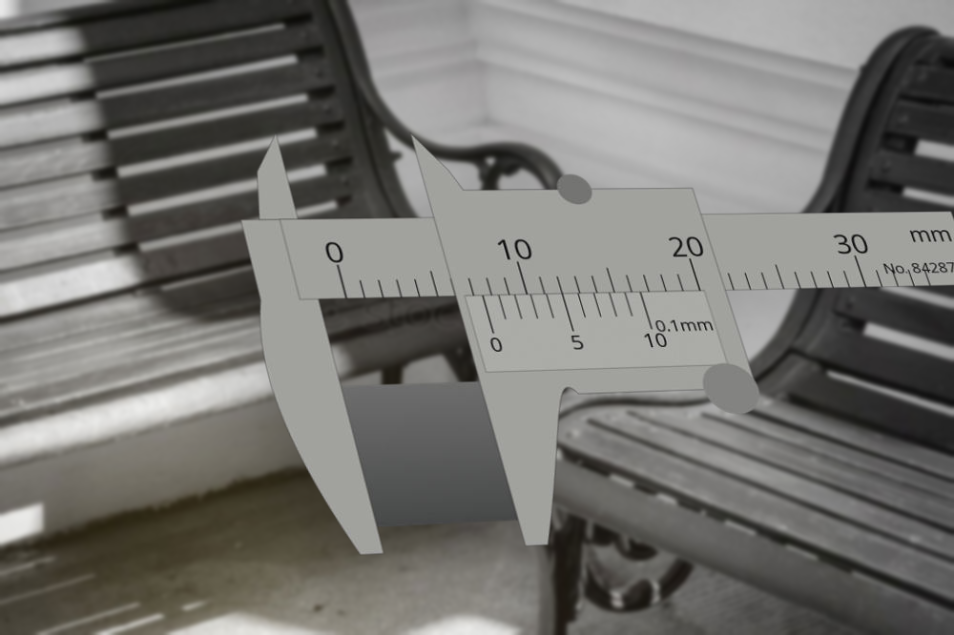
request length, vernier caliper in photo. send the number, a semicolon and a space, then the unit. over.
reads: 7.5; mm
